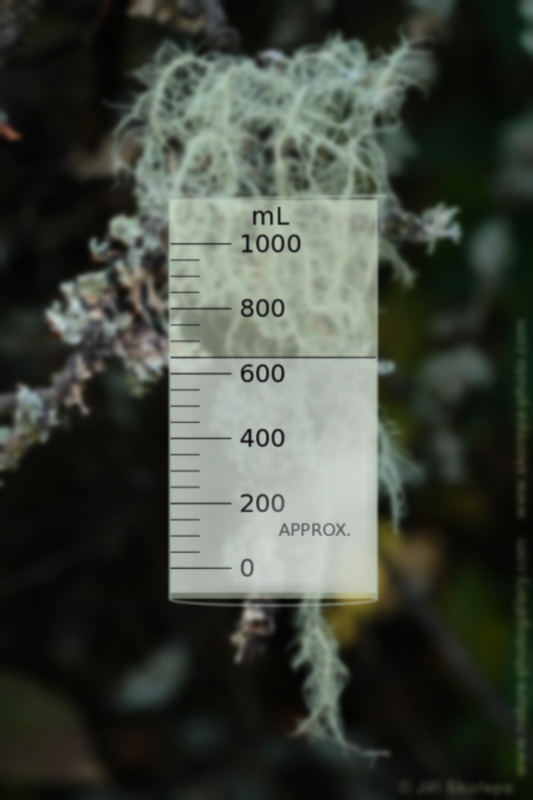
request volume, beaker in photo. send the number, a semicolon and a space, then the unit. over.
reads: 650; mL
